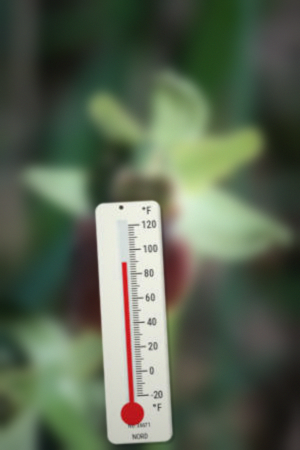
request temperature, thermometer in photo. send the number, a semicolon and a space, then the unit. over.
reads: 90; °F
